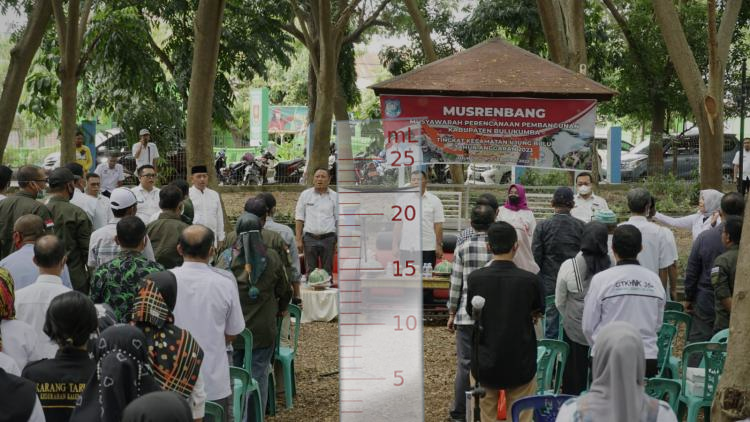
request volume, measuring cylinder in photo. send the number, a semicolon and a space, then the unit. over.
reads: 22; mL
